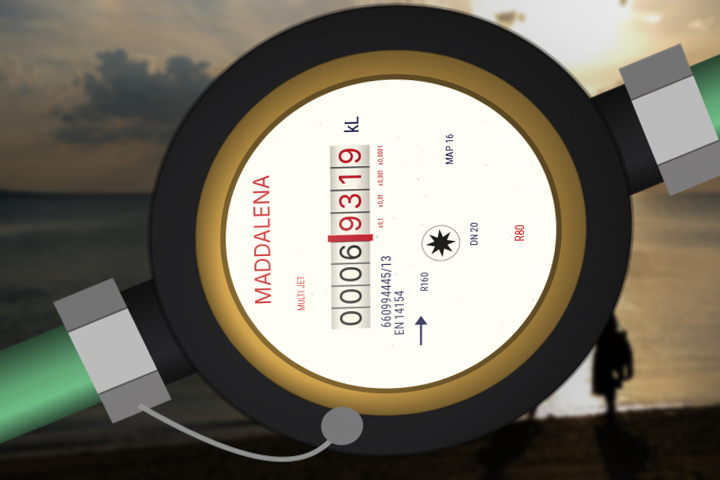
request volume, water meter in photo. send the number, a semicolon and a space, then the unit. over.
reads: 6.9319; kL
